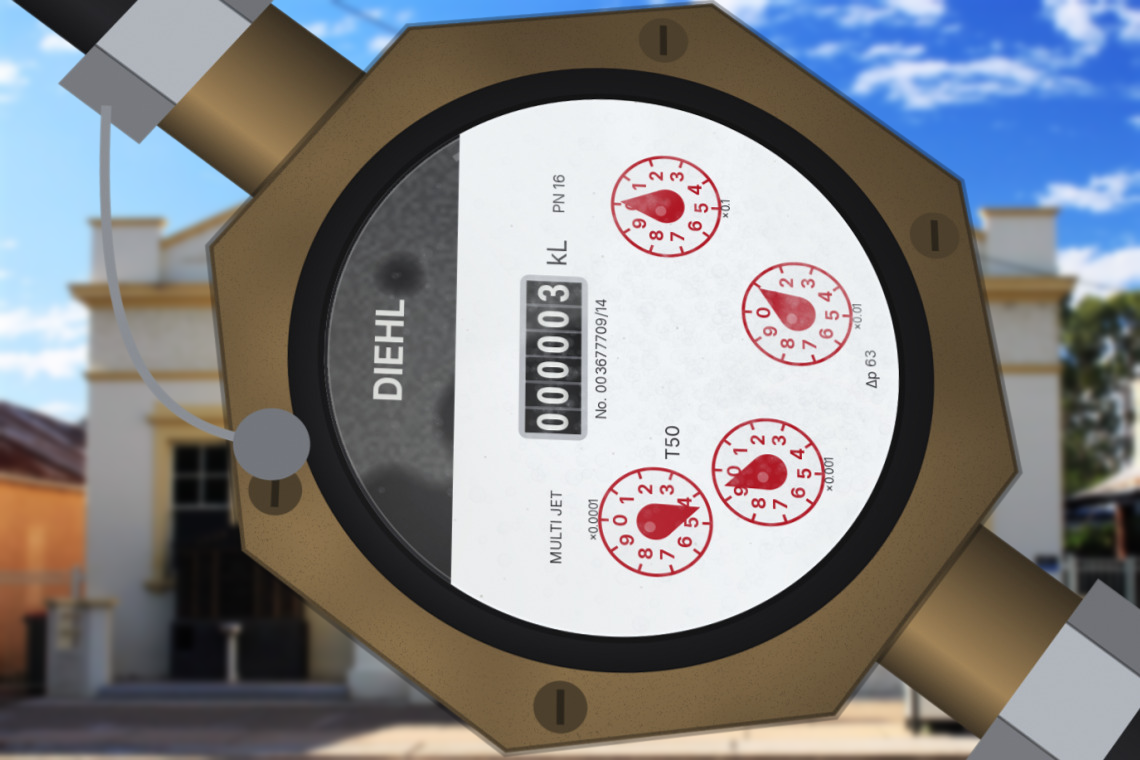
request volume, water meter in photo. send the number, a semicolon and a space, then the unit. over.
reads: 3.0094; kL
